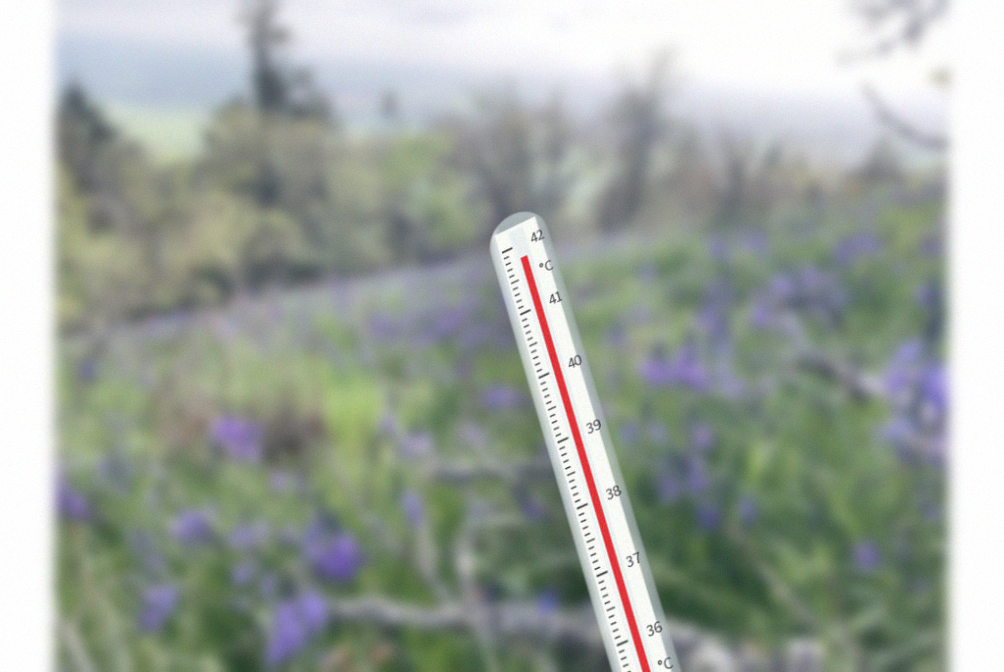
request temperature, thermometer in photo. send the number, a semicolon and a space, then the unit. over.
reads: 41.8; °C
